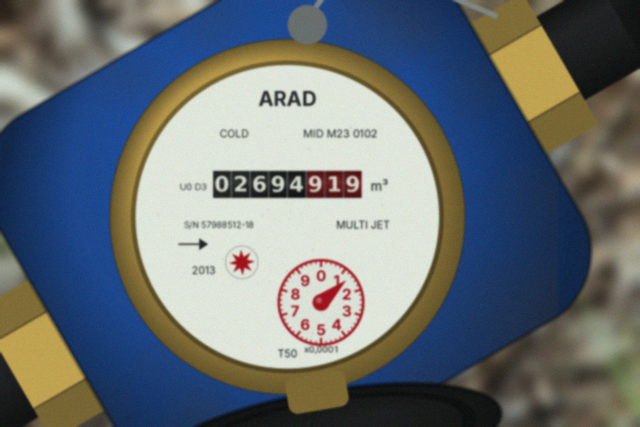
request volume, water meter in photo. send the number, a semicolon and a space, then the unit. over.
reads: 2694.9191; m³
